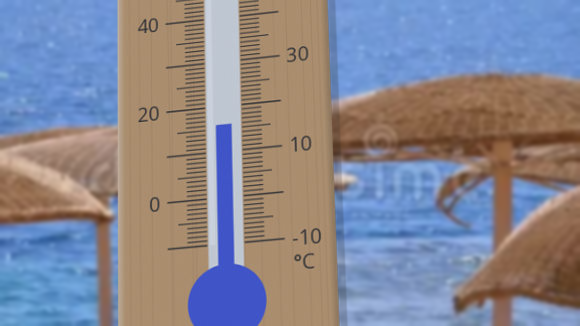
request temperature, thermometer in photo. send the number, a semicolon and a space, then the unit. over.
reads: 16; °C
